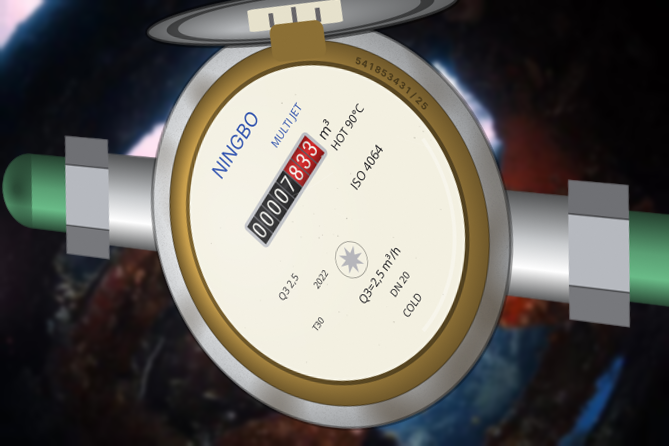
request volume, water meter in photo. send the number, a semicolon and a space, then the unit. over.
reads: 7.833; m³
